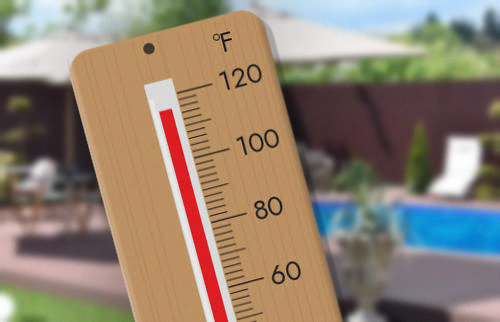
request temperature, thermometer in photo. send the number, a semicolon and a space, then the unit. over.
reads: 116; °F
